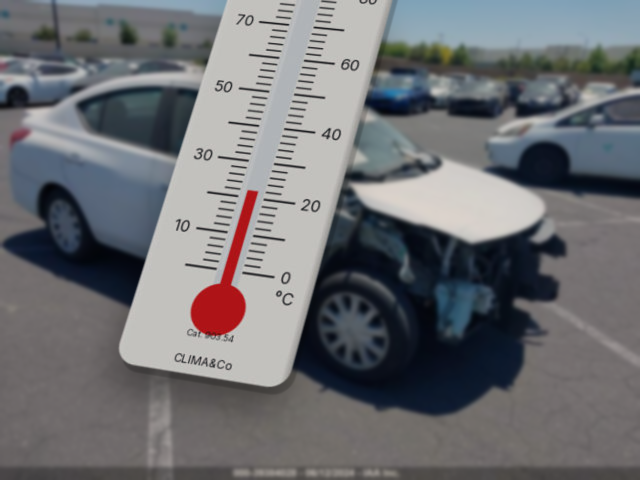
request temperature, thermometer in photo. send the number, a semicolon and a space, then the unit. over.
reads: 22; °C
